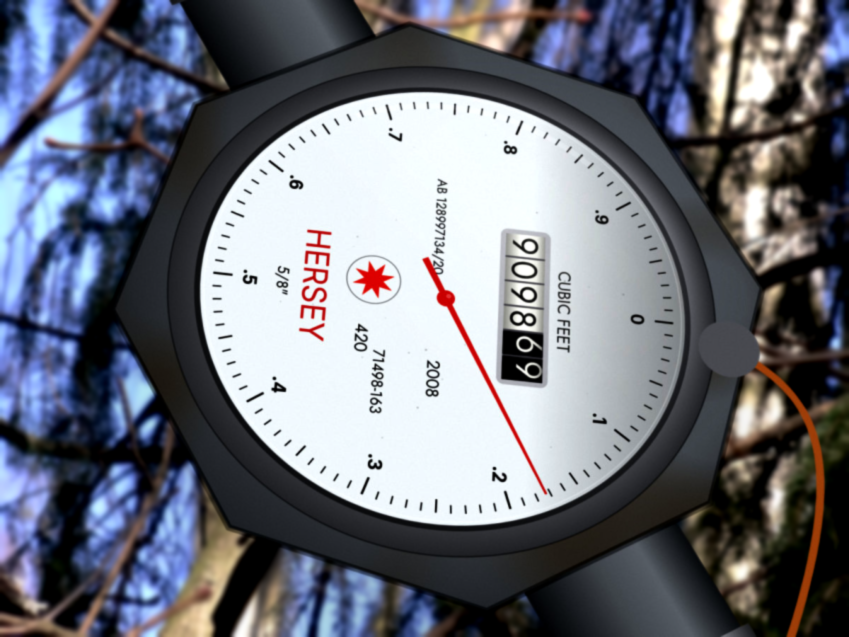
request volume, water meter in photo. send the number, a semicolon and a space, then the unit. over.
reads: 909869.17; ft³
